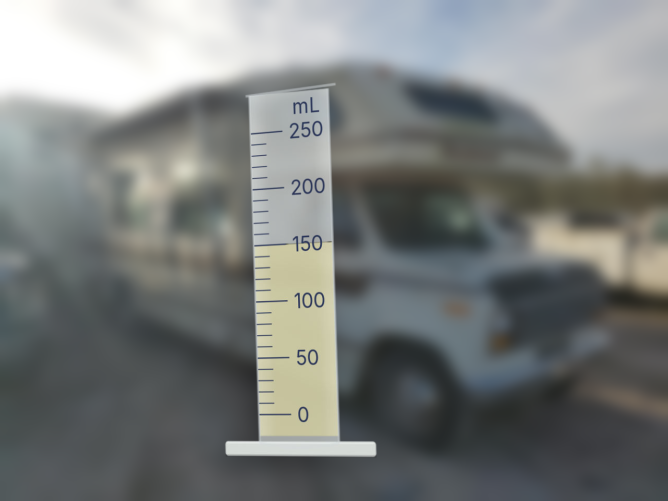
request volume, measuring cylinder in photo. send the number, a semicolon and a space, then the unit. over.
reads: 150; mL
